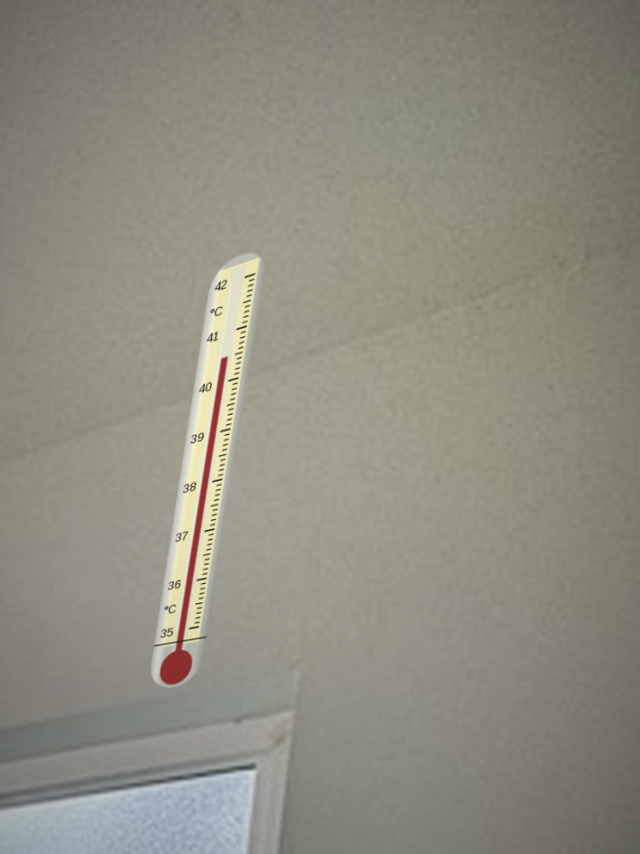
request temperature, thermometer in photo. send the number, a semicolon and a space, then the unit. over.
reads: 40.5; °C
